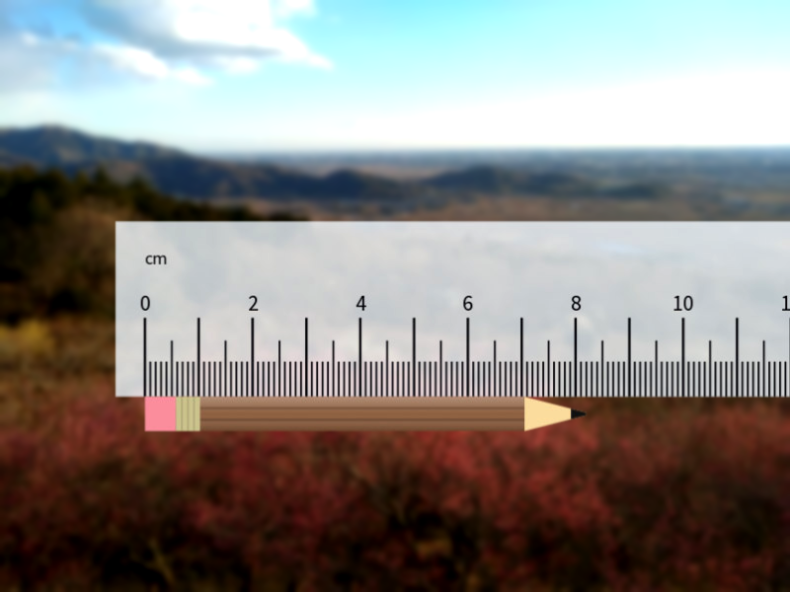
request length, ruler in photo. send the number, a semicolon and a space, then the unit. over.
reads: 8.2; cm
